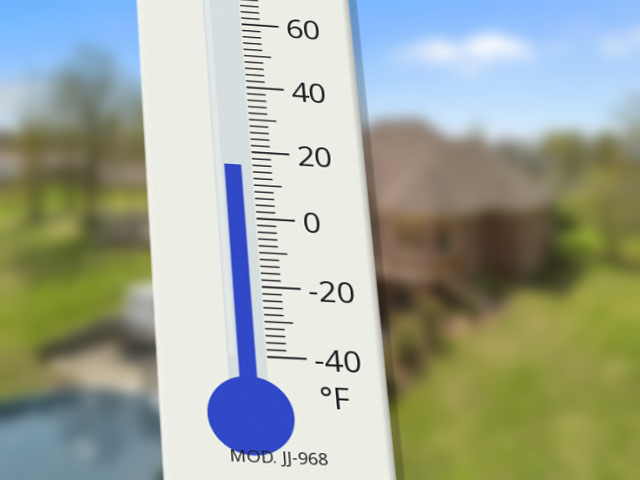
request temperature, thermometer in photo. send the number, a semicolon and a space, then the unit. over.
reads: 16; °F
